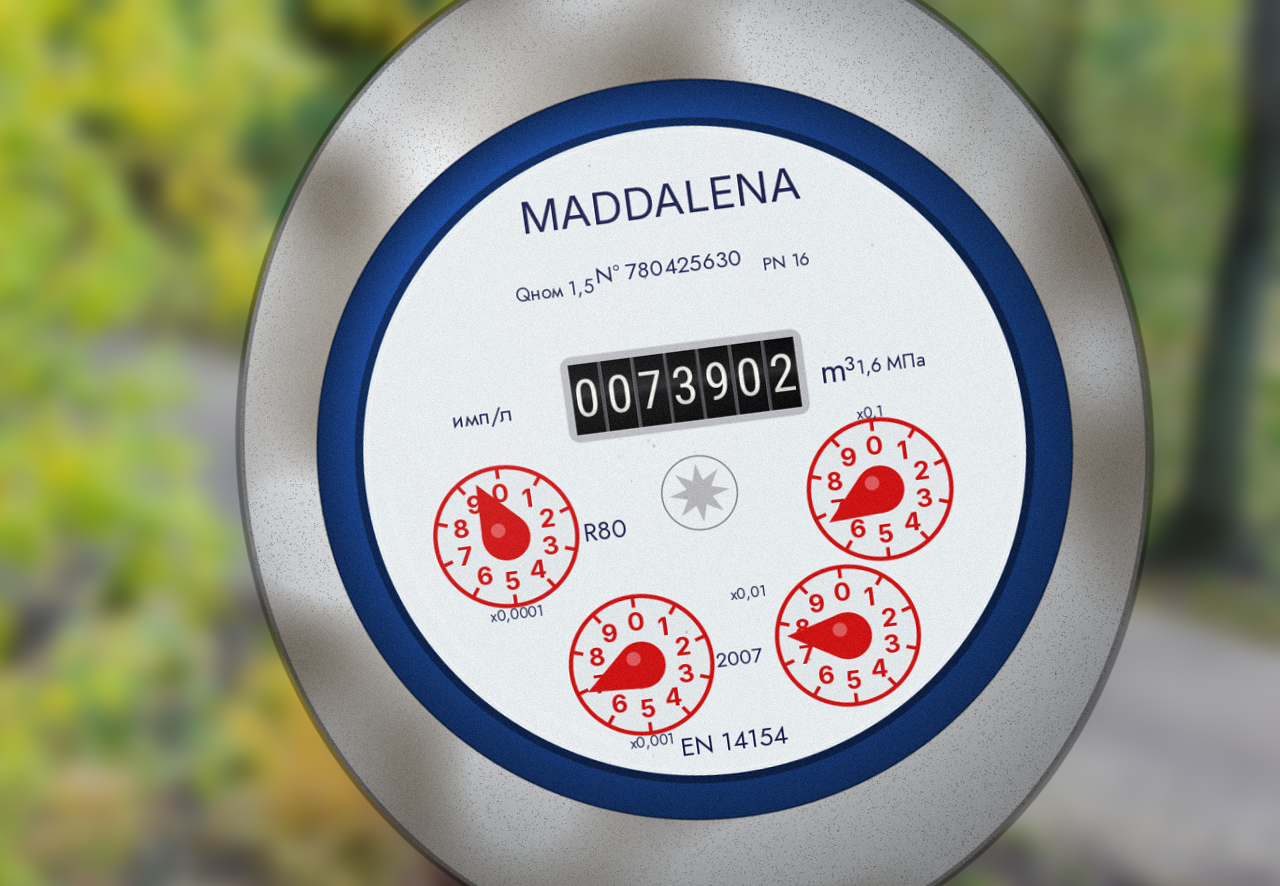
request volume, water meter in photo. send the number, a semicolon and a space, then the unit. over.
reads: 73902.6769; m³
